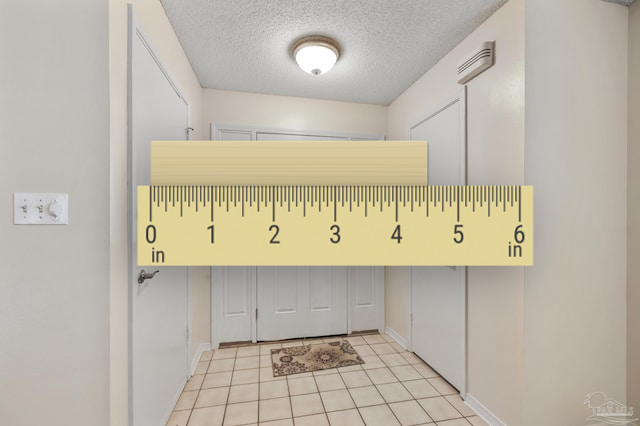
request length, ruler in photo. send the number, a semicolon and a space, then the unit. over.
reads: 4.5; in
